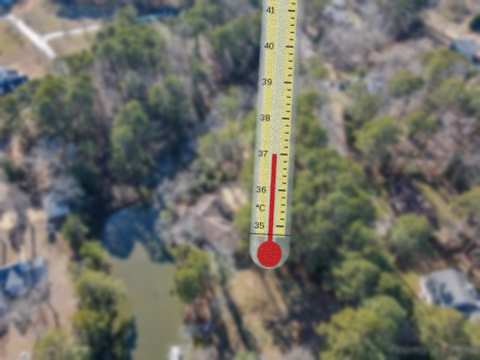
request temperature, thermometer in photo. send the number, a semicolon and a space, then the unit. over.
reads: 37; °C
